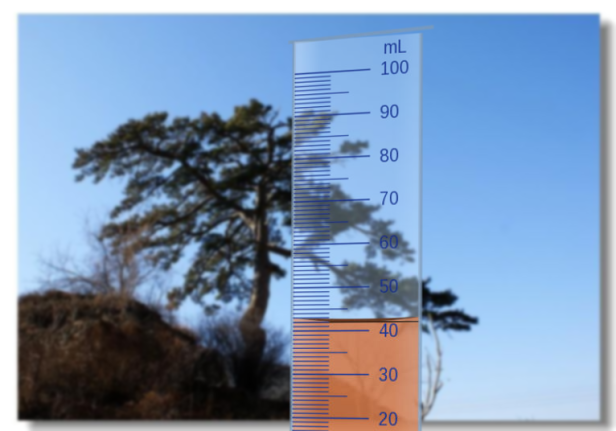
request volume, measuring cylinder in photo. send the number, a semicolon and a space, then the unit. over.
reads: 42; mL
